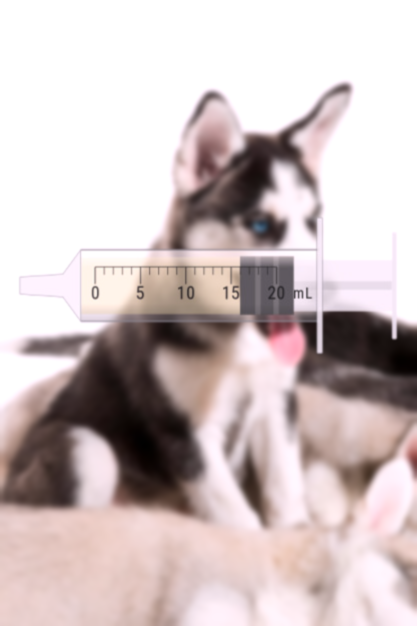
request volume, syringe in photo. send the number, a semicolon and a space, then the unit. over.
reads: 16; mL
